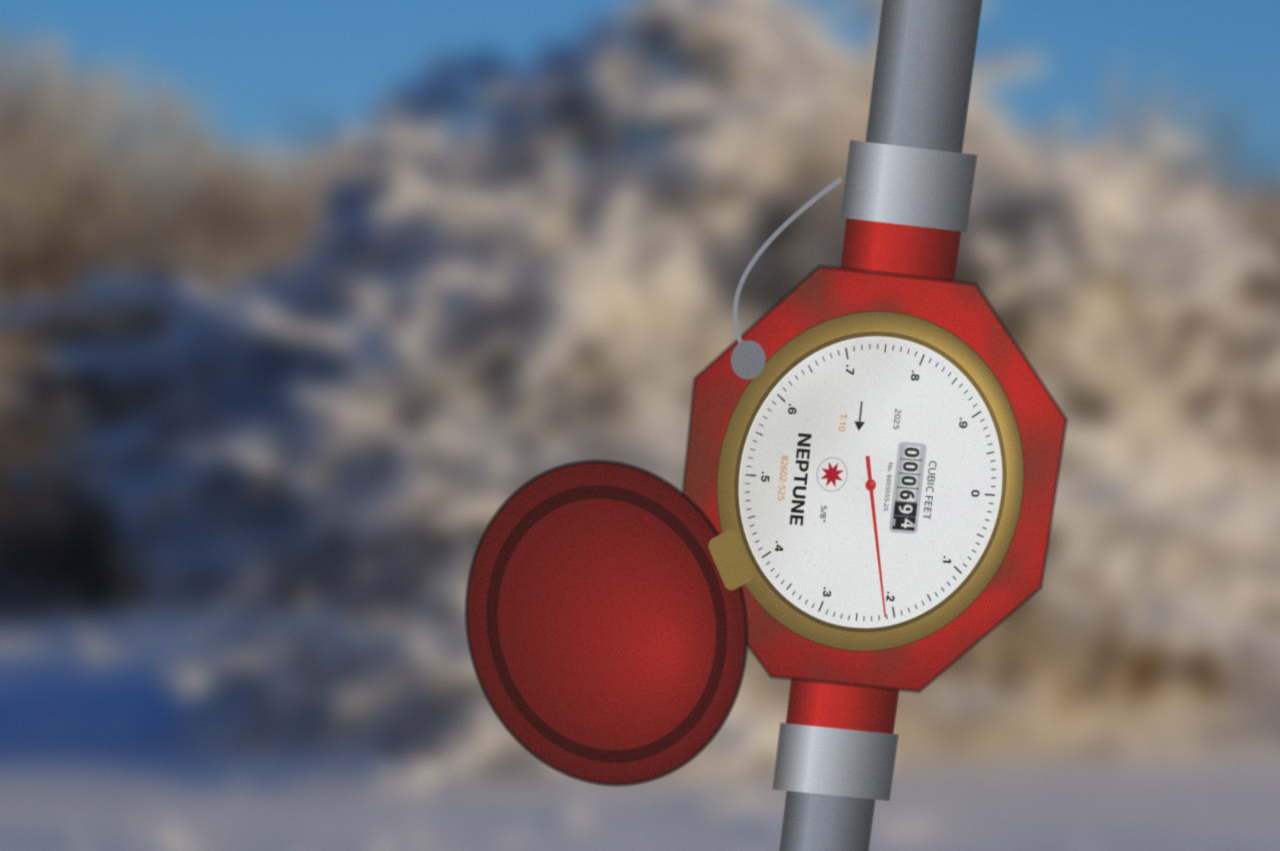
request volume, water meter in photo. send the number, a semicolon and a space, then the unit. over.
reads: 694.21; ft³
